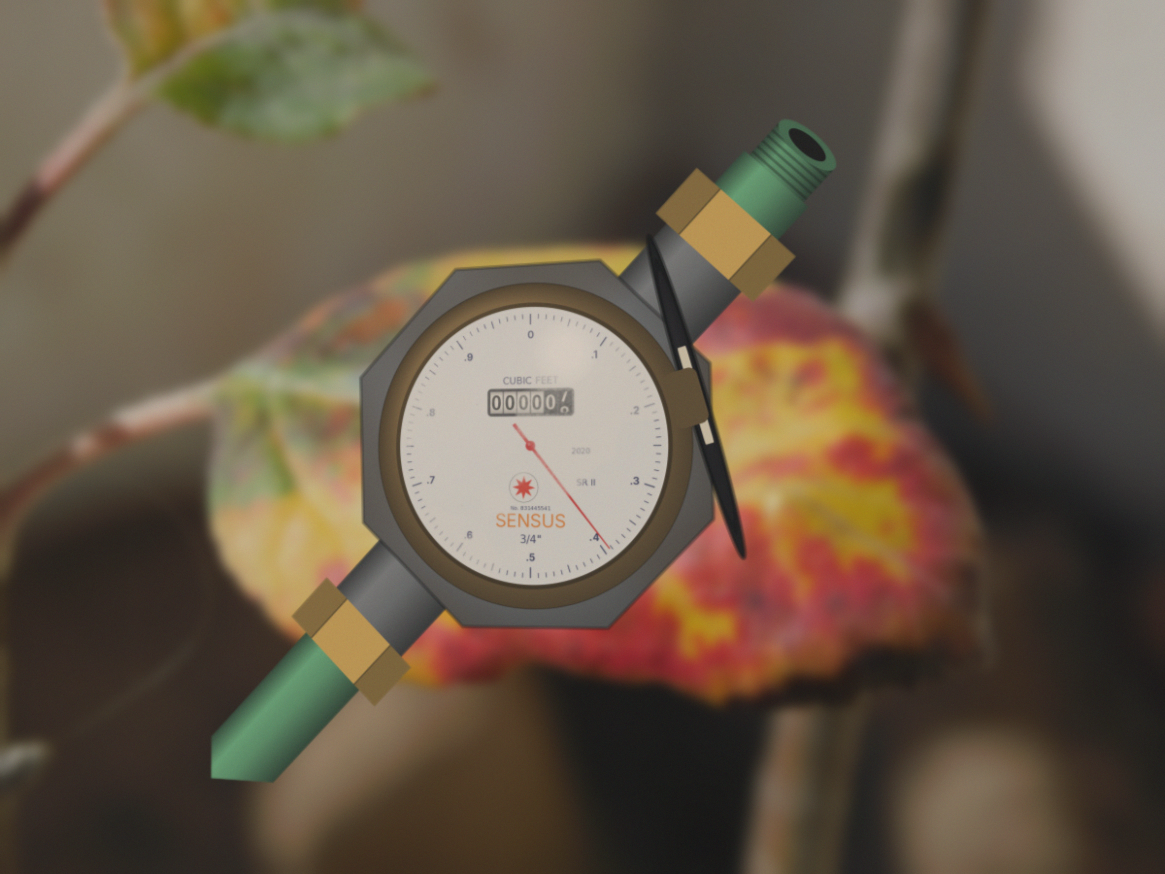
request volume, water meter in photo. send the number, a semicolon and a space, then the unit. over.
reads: 7.39; ft³
